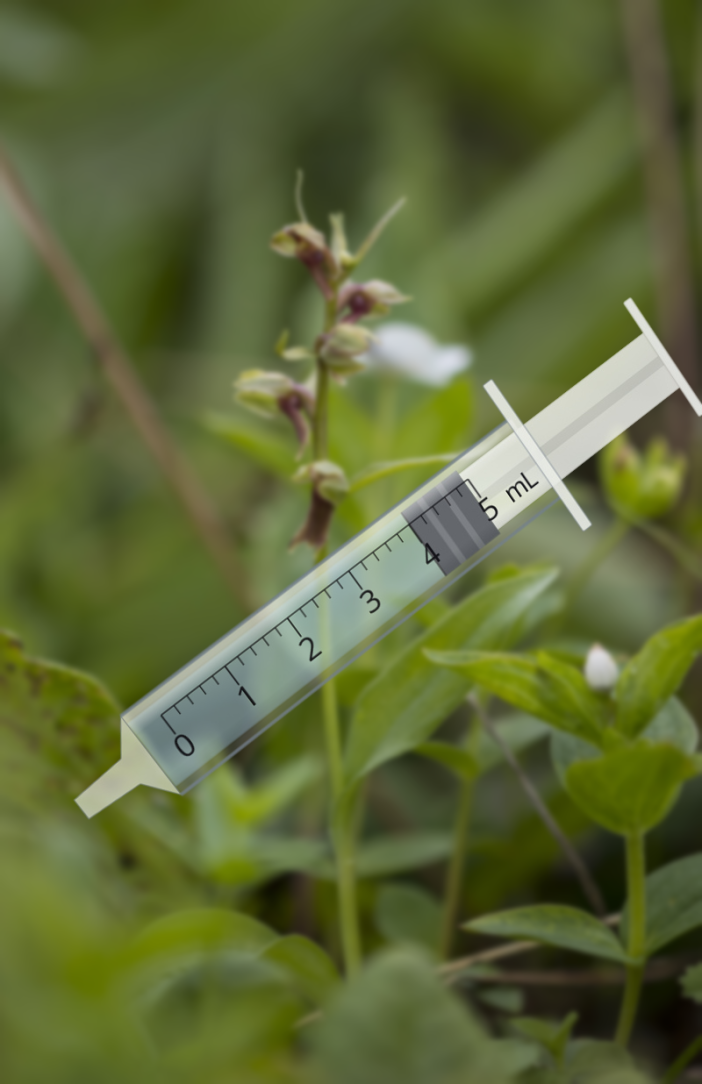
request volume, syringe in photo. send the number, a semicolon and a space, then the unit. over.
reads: 4; mL
